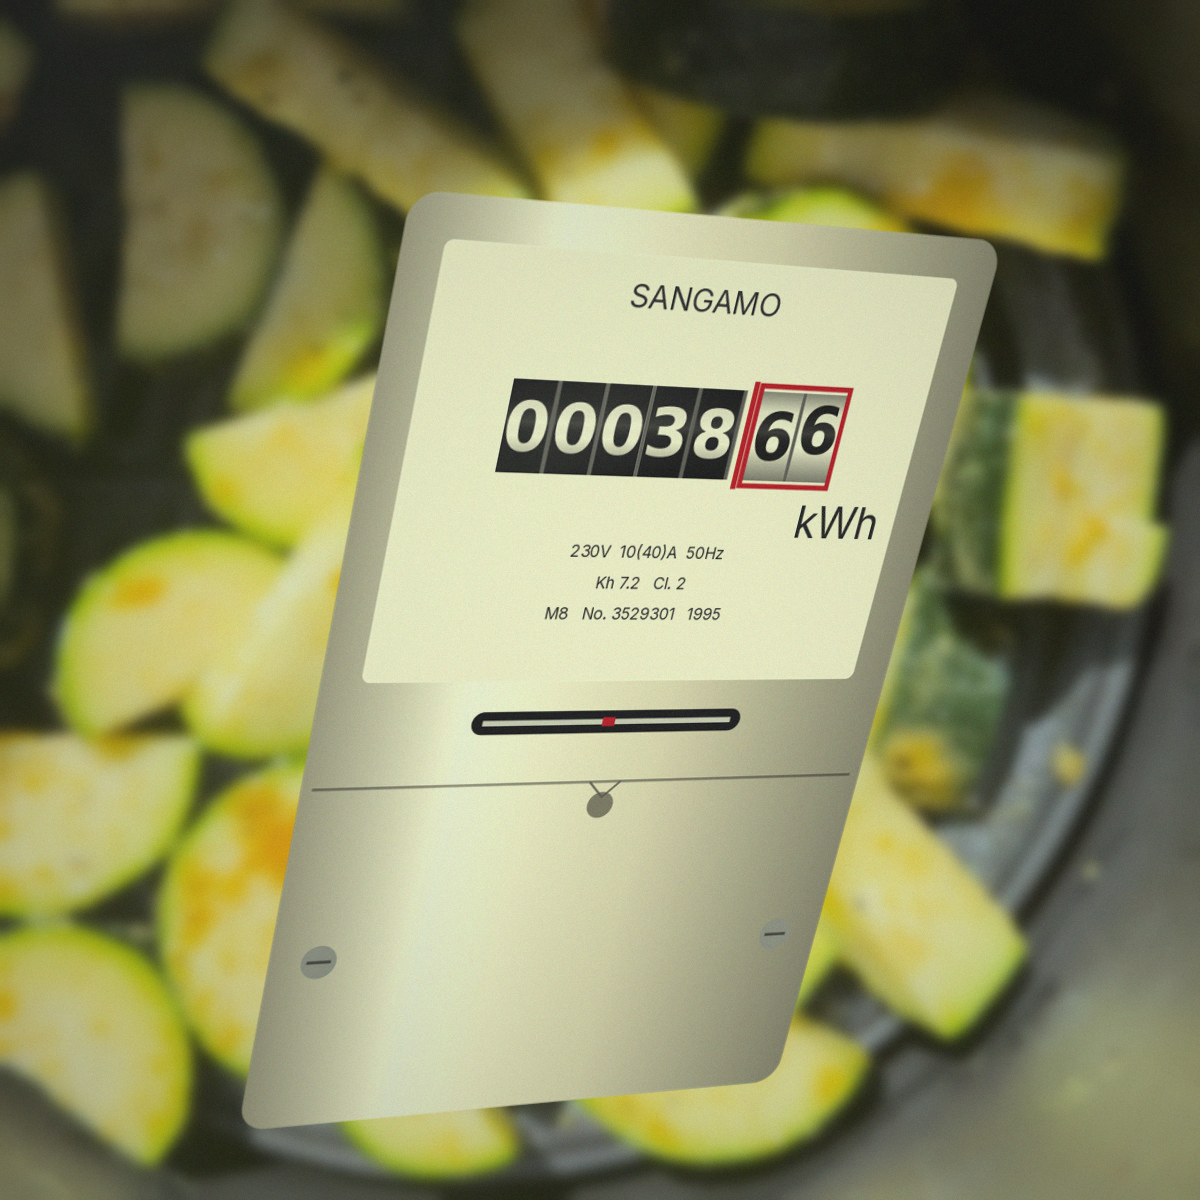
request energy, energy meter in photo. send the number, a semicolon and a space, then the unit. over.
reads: 38.66; kWh
